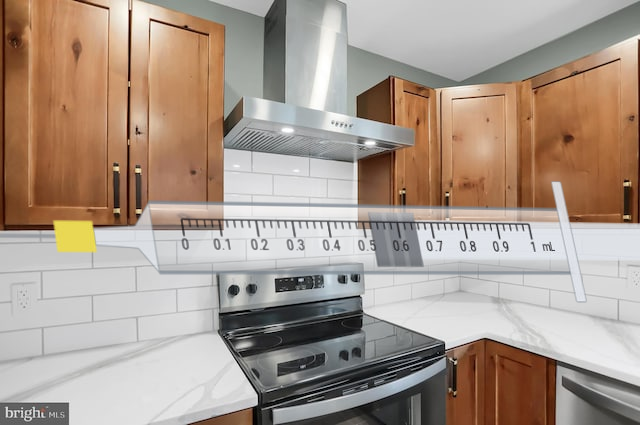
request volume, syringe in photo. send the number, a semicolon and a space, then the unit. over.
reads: 0.52; mL
